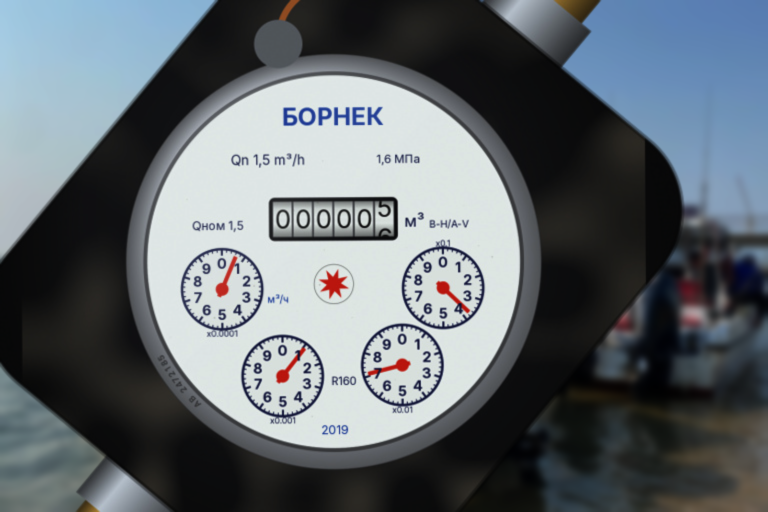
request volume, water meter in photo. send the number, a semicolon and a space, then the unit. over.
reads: 5.3710; m³
